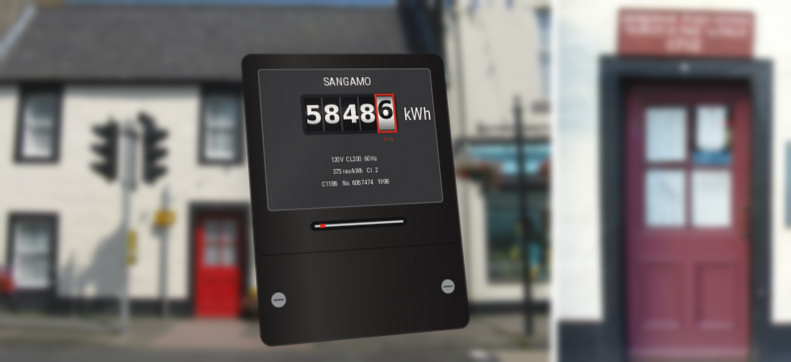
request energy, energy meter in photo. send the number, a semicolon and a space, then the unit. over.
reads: 5848.6; kWh
